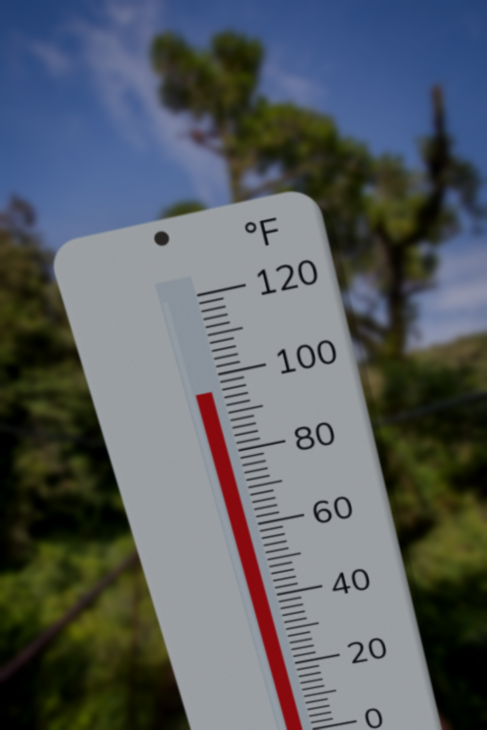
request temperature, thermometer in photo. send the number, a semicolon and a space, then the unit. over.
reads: 96; °F
